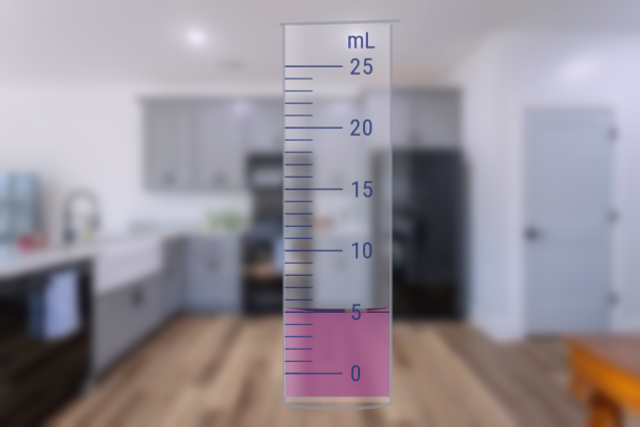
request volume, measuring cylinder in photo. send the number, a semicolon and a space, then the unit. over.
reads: 5; mL
